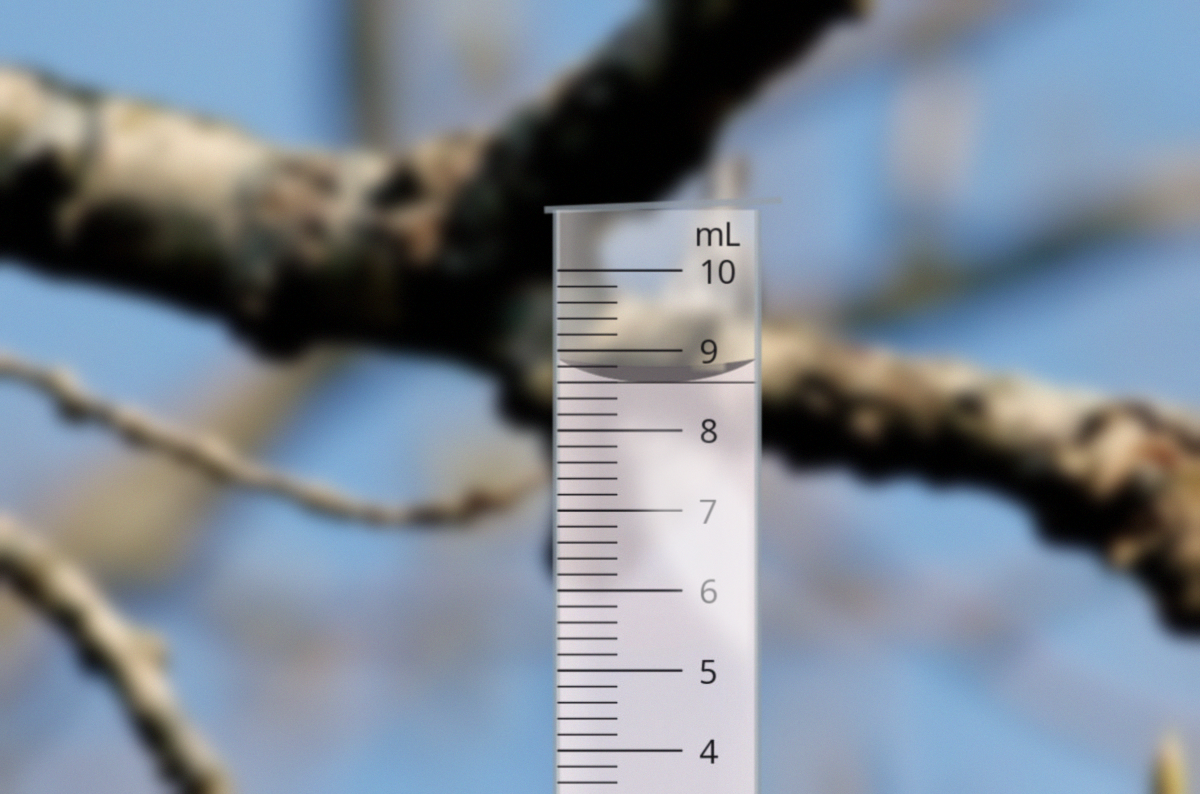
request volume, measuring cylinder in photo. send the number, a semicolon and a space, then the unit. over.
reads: 8.6; mL
